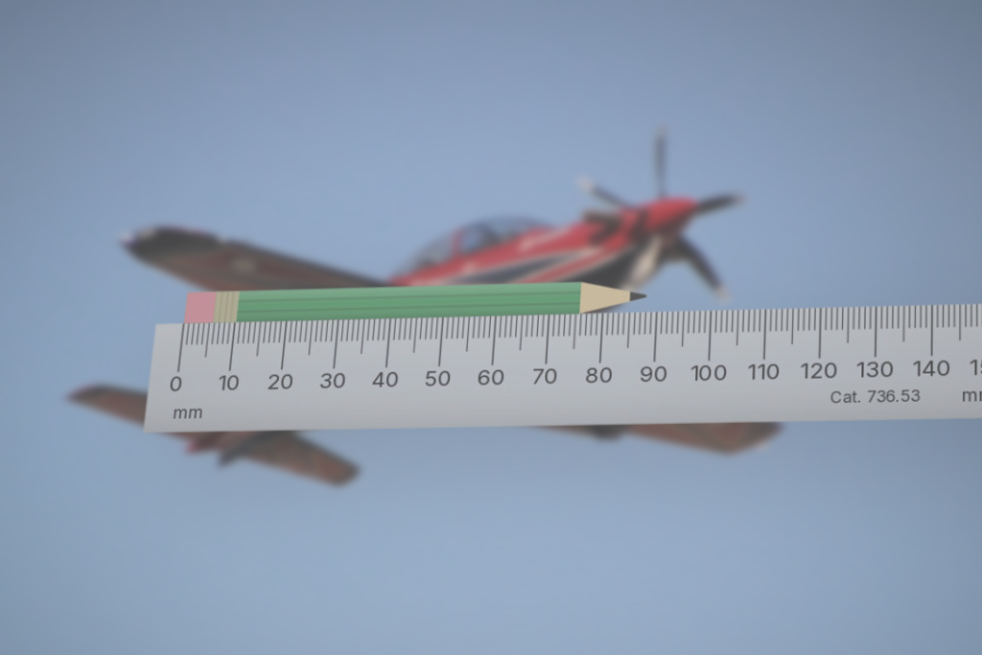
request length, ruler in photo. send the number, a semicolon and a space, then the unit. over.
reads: 88; mm
